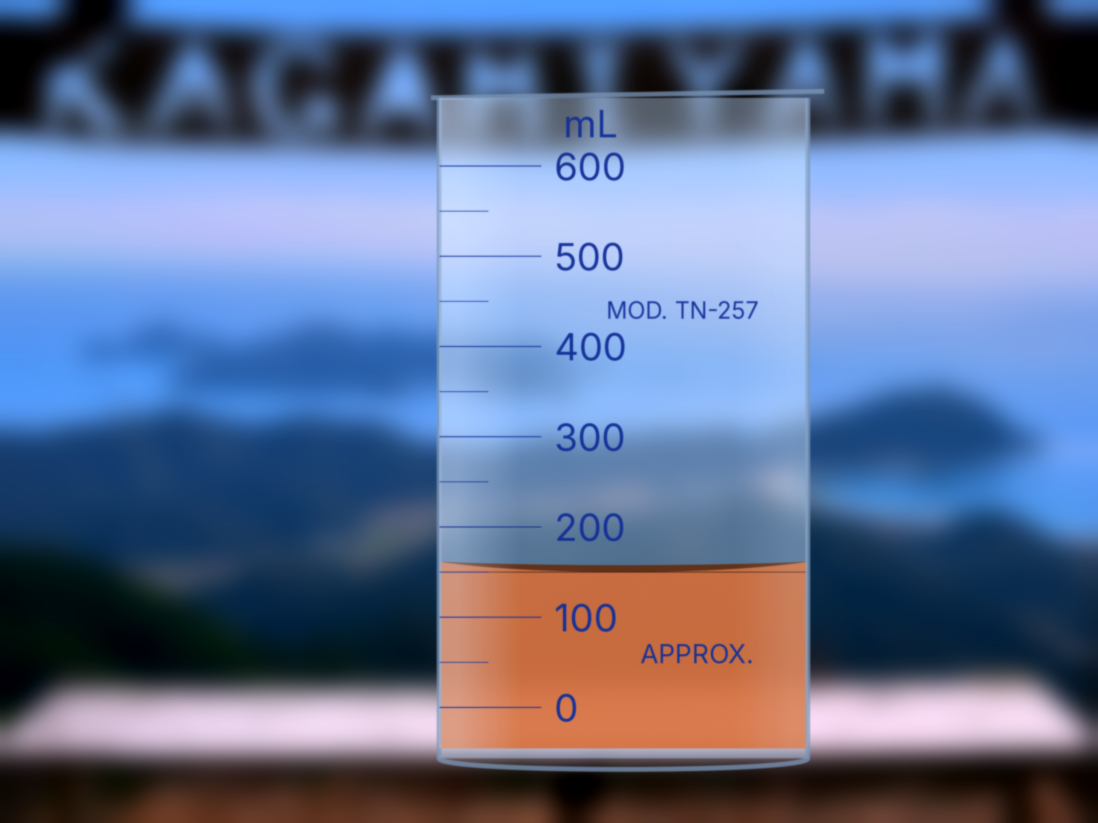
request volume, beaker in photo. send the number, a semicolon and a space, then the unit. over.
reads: 150; mL
